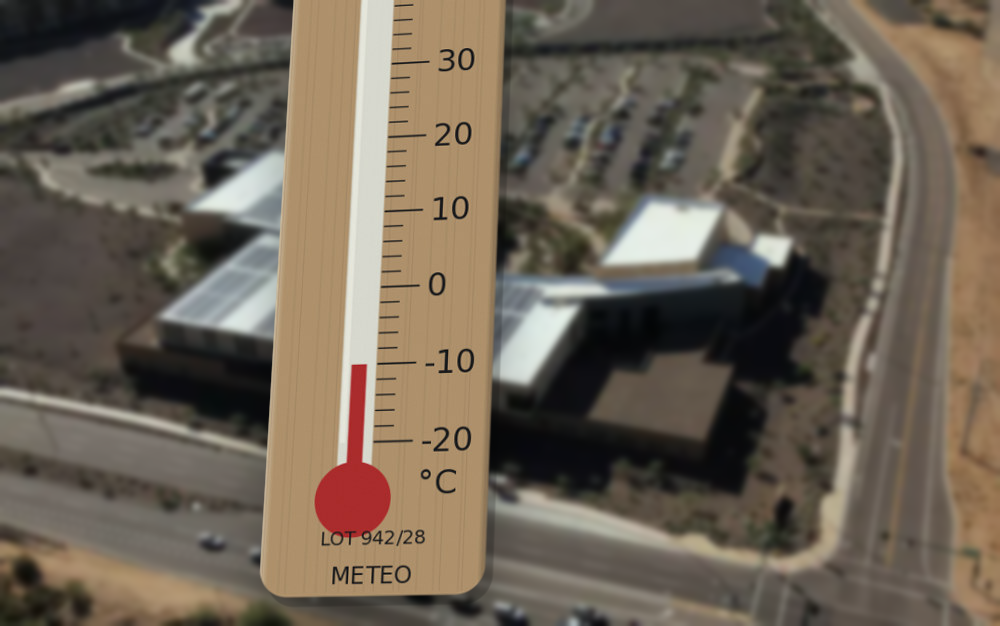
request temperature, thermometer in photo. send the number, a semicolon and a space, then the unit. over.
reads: -10; °C
